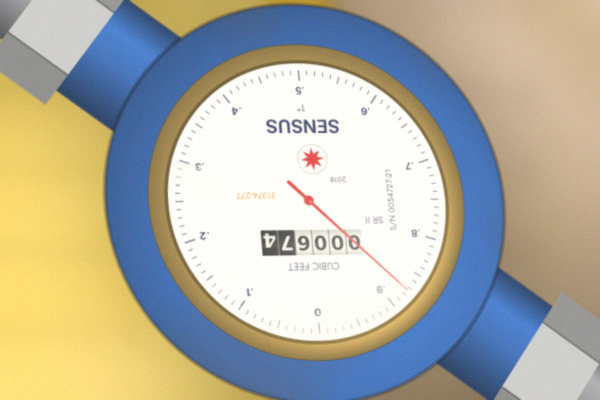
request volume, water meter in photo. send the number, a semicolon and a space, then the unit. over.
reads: 673.87; ft³
